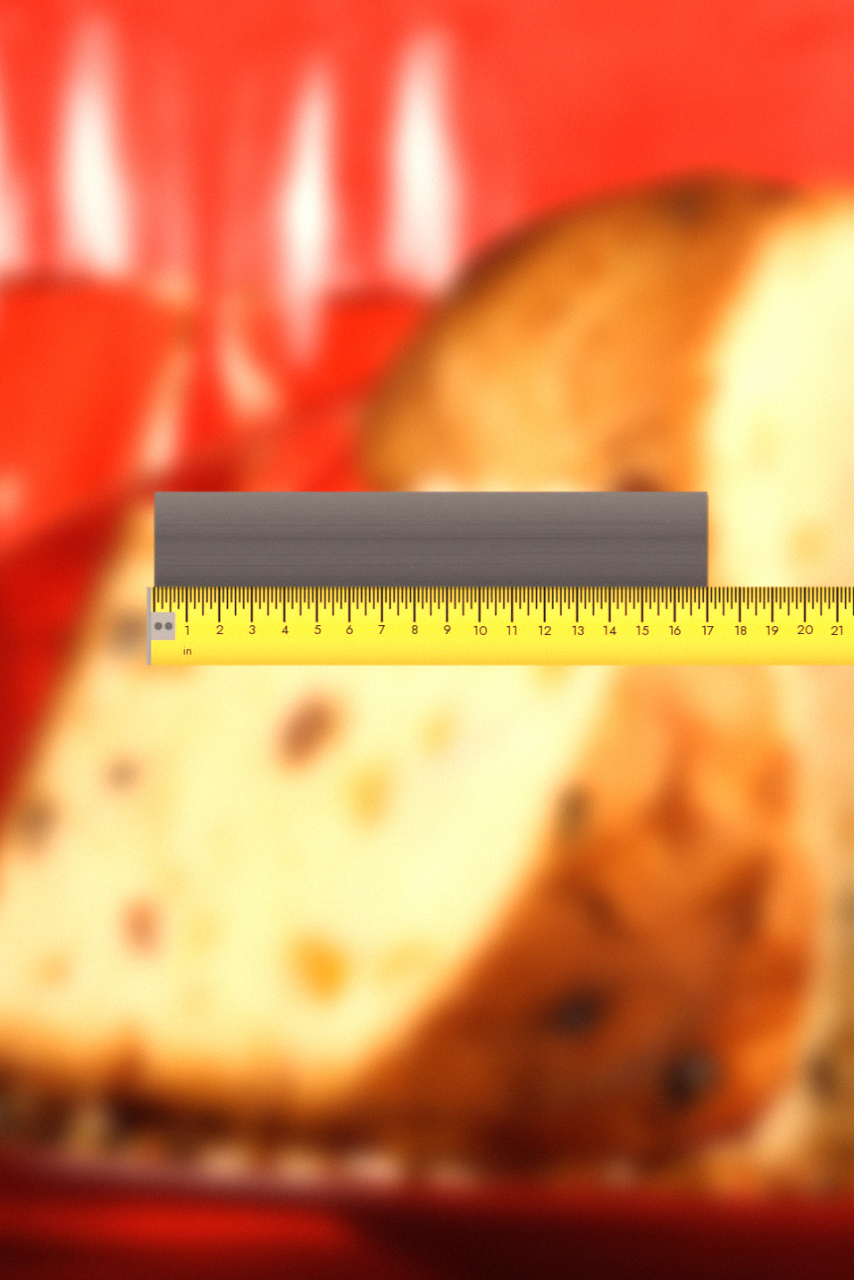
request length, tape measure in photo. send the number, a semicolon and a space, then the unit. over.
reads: 17; in
